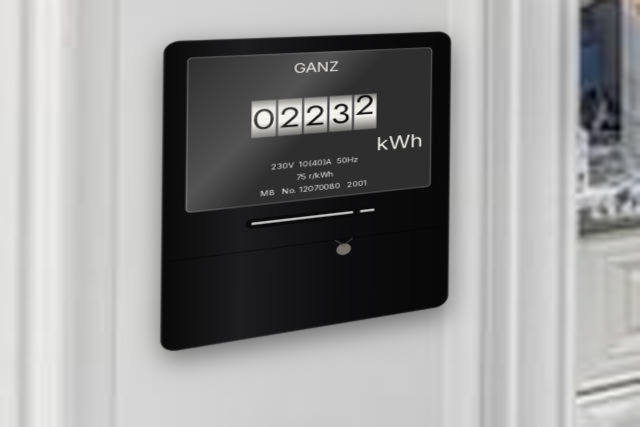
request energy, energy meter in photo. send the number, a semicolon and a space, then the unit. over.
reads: 2232; kWh
